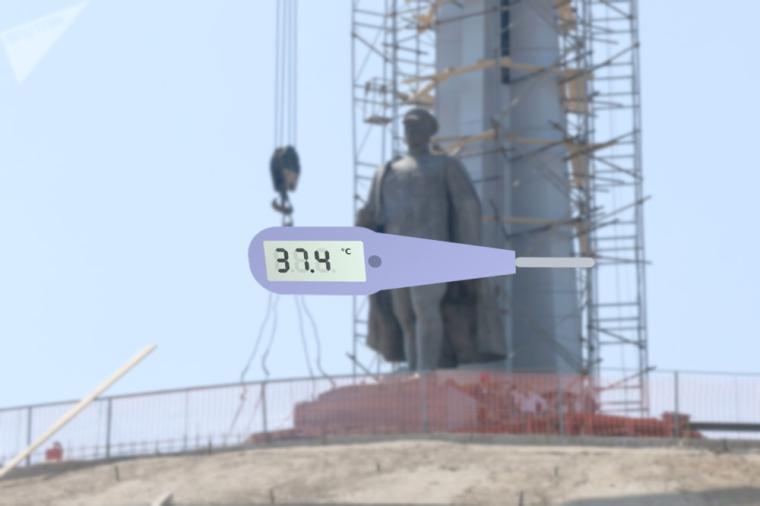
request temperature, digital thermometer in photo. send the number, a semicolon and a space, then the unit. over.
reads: 37.4; °C
